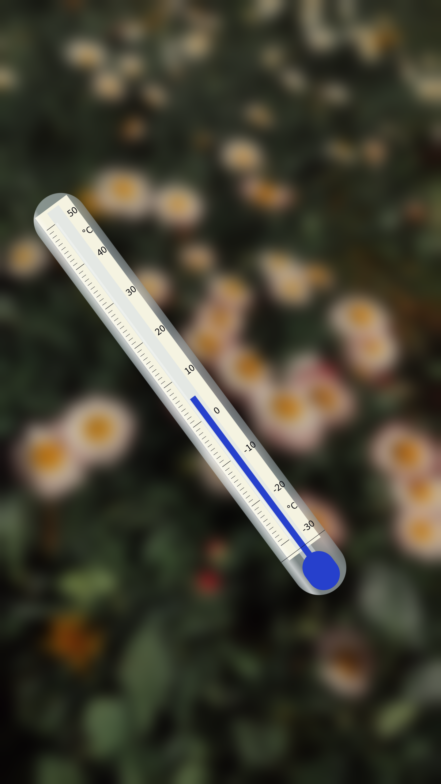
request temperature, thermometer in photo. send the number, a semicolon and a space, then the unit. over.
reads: 5; °C
